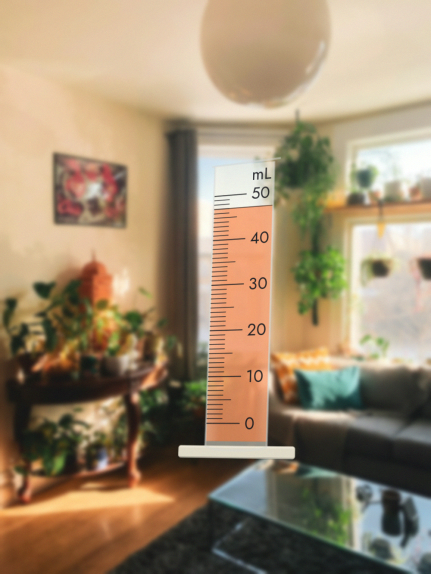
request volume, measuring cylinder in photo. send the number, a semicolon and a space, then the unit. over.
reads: 47; mL
